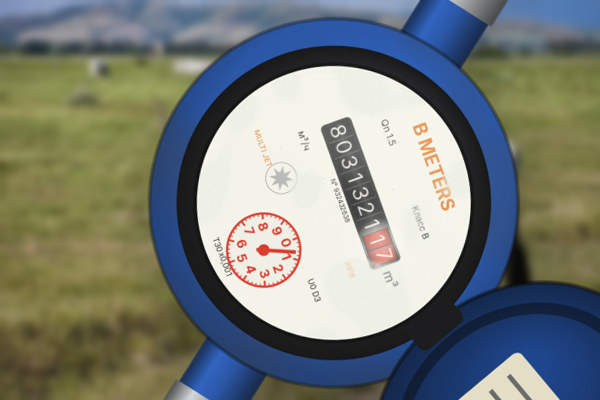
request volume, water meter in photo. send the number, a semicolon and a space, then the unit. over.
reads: 8031321.170; m³
